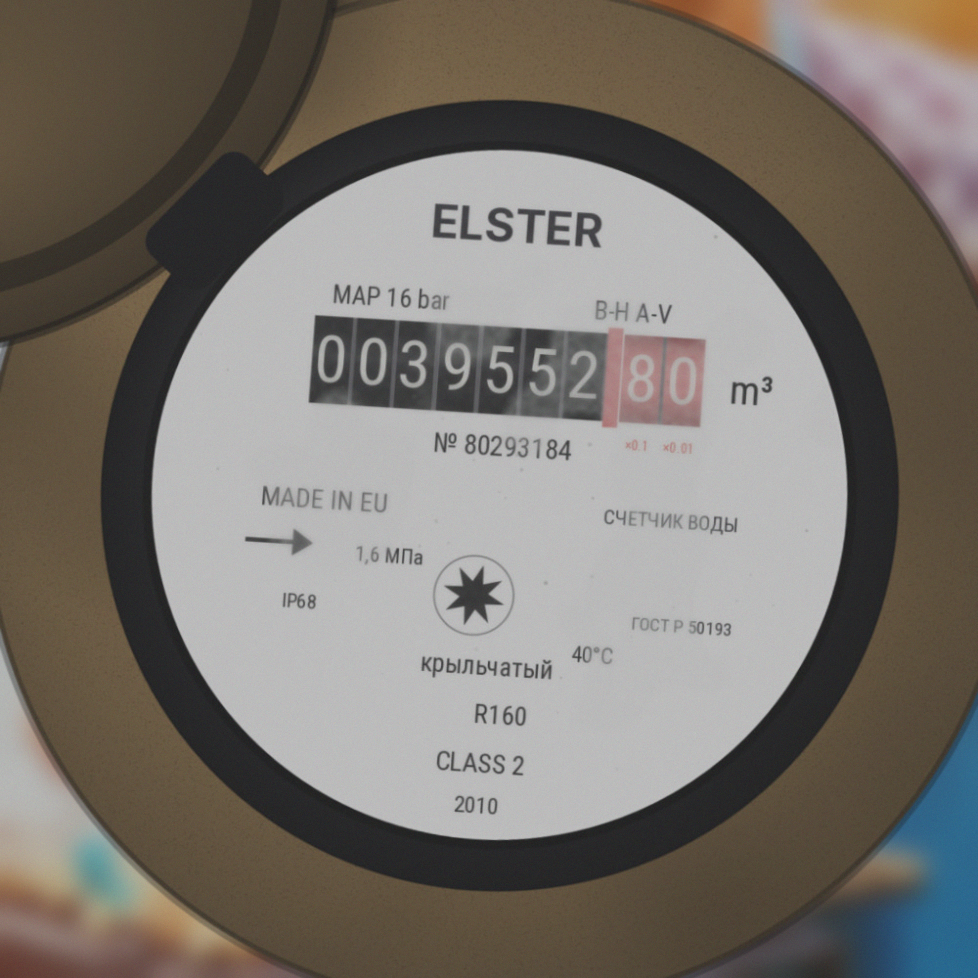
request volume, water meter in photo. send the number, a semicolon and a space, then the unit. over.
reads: 39552.80; m³
